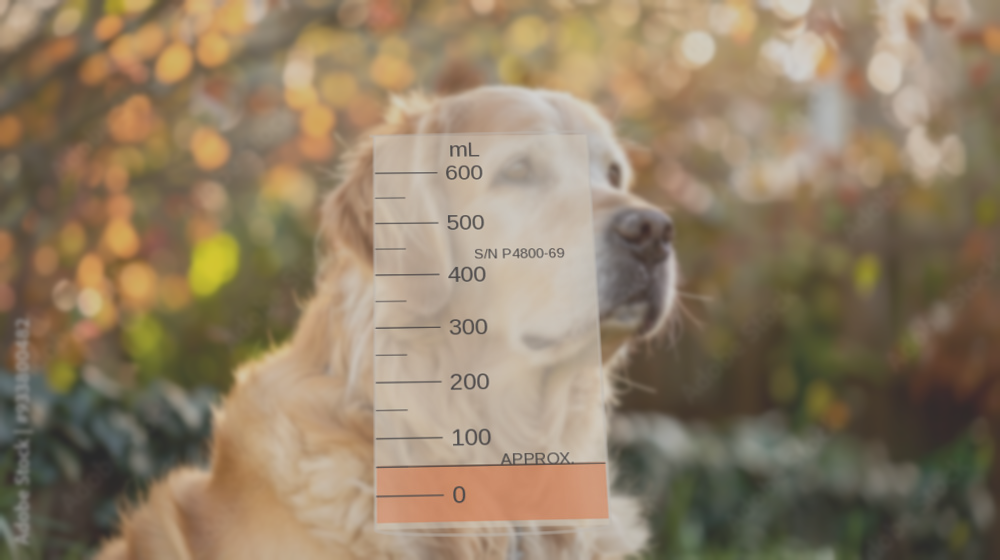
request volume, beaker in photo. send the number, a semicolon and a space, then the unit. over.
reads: 50; mL
